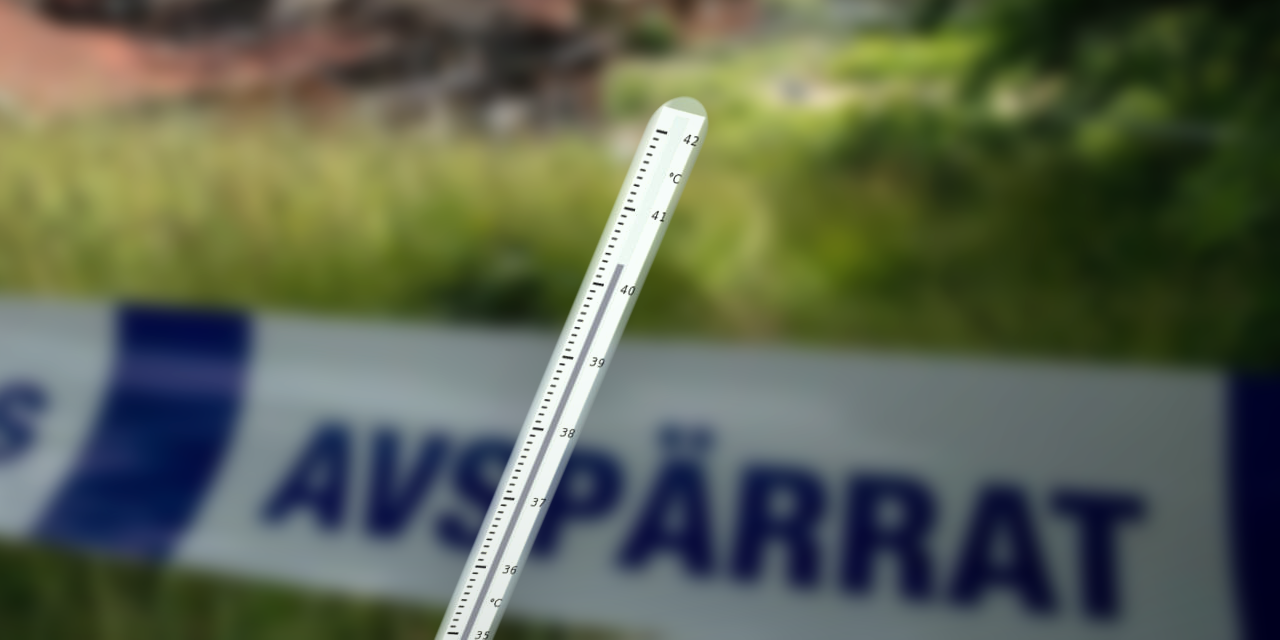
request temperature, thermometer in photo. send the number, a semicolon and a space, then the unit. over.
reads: 40.3; °C
